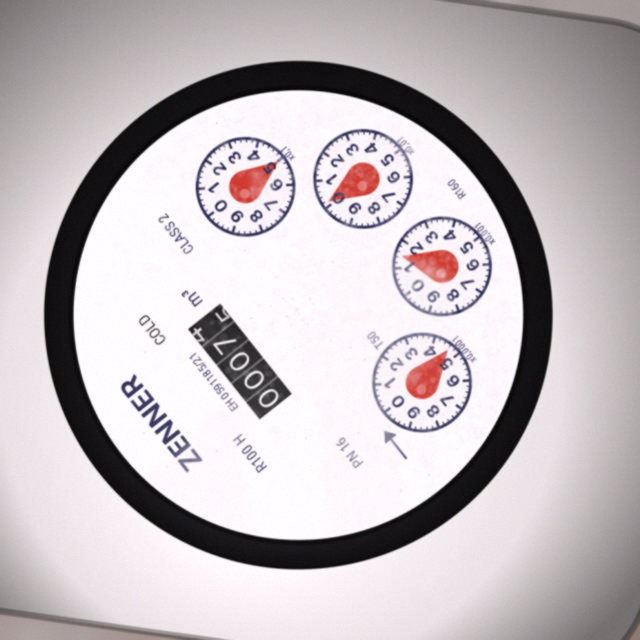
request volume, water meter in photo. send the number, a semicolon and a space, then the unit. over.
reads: 74.5014; m³
